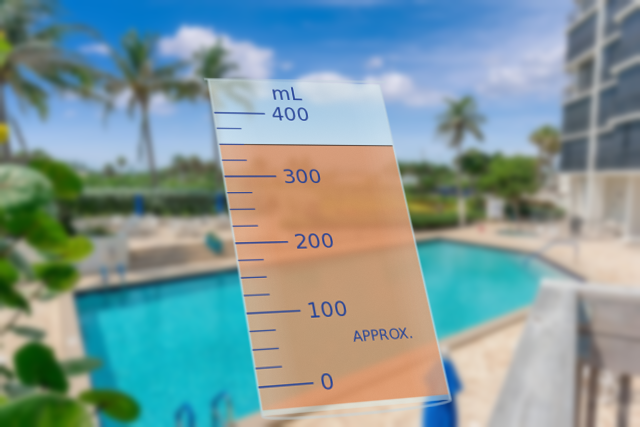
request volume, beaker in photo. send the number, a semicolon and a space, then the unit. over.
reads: 350; mL
